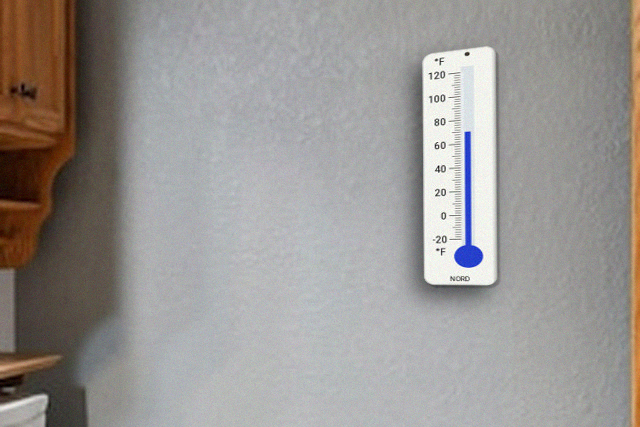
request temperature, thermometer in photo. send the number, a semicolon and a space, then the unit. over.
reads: 70; °F
